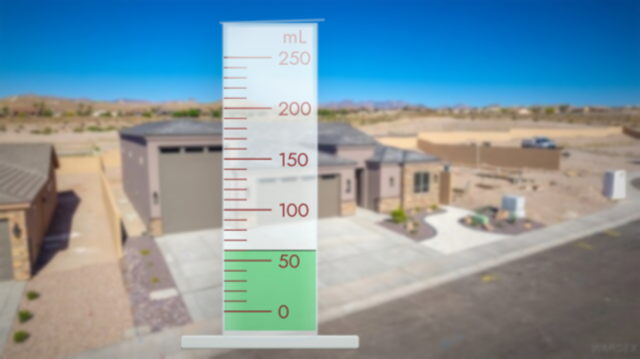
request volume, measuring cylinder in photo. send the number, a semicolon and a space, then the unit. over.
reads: 60; mL
